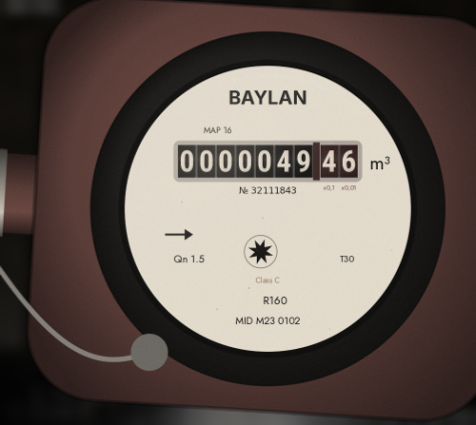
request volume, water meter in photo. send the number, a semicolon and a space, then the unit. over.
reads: 49.46; m³
